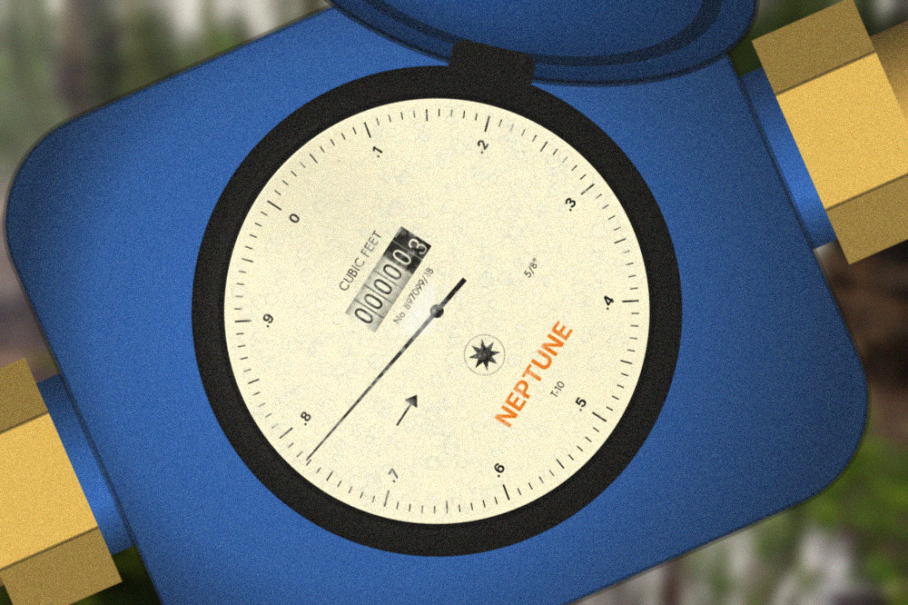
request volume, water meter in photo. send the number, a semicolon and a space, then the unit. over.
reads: 2.77; ft³
